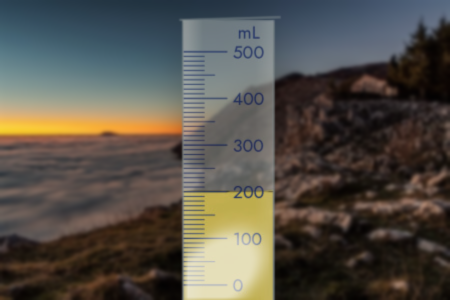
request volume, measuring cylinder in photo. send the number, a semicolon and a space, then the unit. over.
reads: 200; mL
